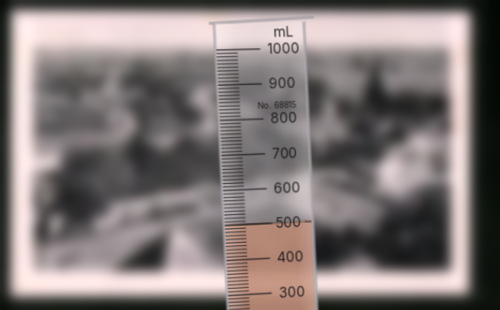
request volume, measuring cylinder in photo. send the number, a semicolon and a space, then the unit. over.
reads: 500; mL
